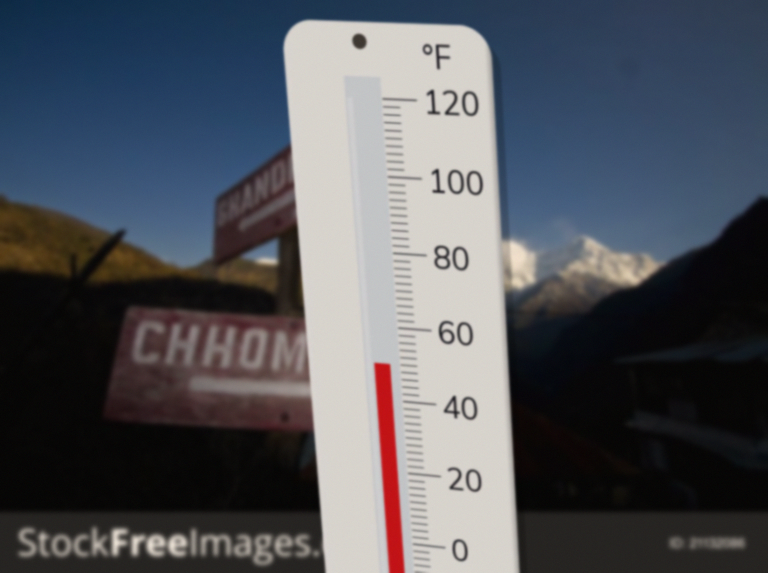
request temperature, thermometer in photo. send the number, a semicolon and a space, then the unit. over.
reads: 50; °F
